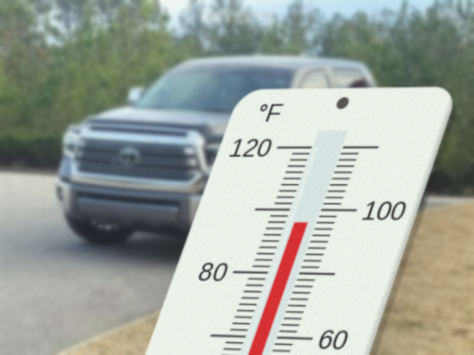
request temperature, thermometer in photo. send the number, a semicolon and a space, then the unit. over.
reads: 96; °F
